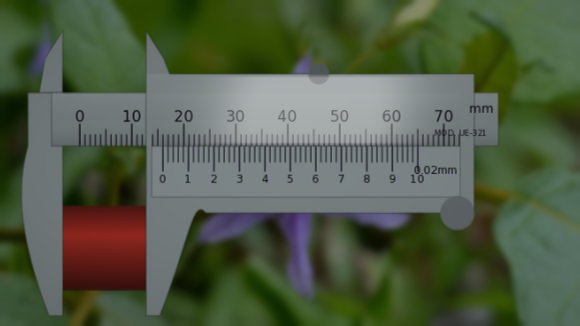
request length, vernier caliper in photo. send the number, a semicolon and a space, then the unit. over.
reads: 16.0; mm
